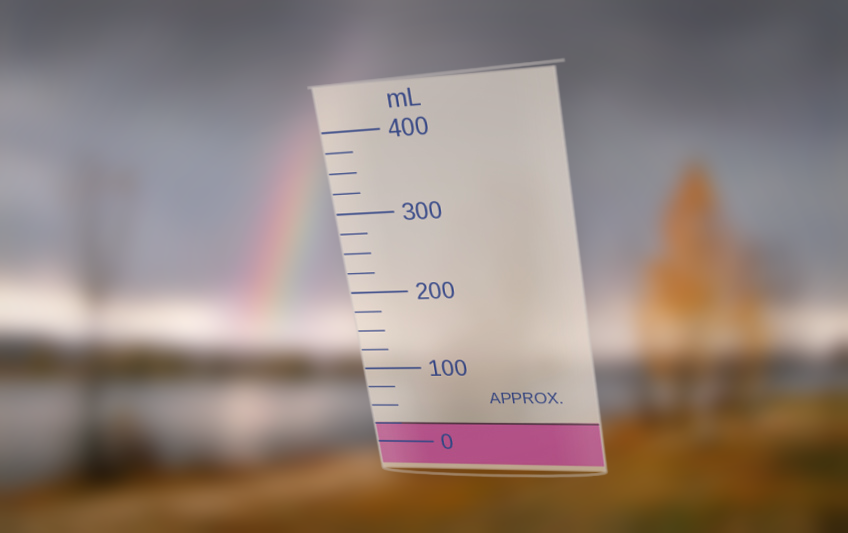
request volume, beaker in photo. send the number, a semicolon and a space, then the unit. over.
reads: 25; mL
